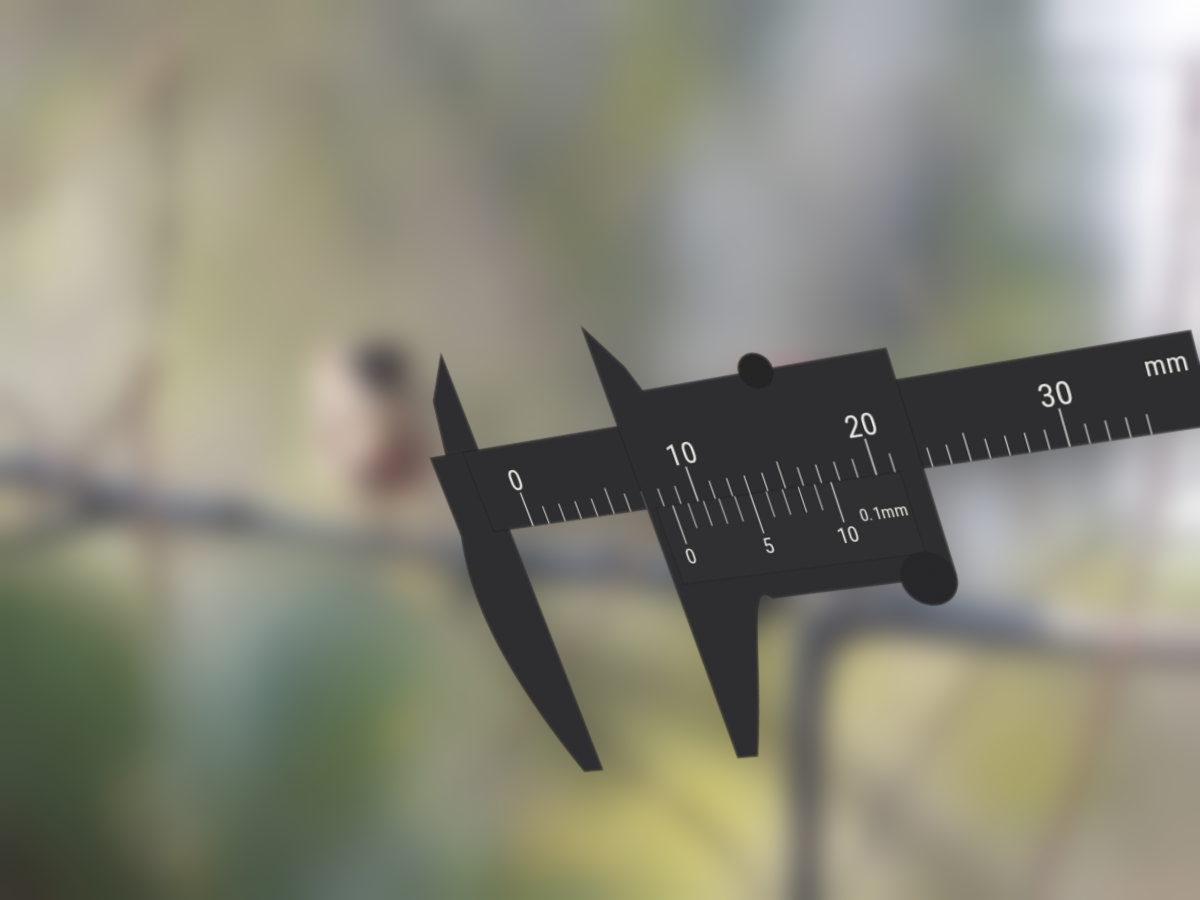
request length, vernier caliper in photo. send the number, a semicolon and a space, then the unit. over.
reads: 8.5; mm
